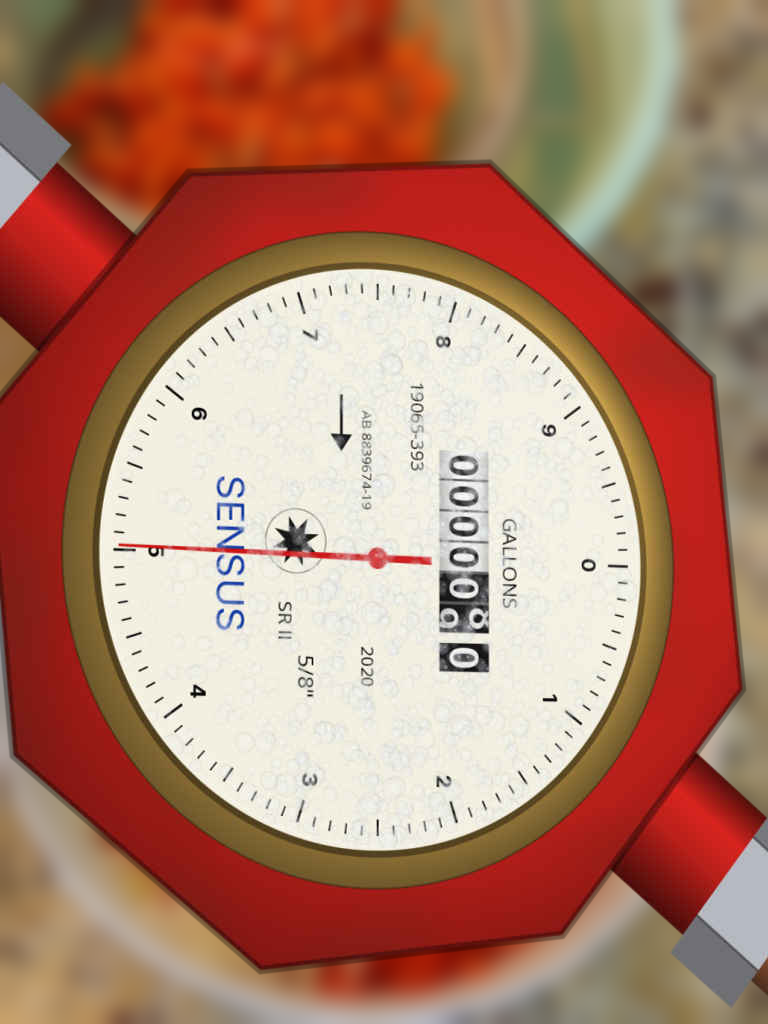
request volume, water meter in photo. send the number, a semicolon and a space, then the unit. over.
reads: 85.0; gal
